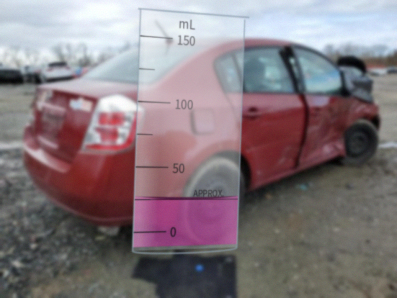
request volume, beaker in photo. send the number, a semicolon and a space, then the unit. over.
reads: 25; mL
